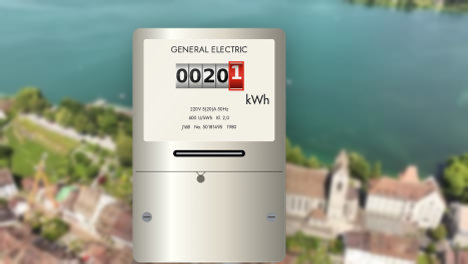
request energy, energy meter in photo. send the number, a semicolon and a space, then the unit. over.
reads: 20.1; kWh
